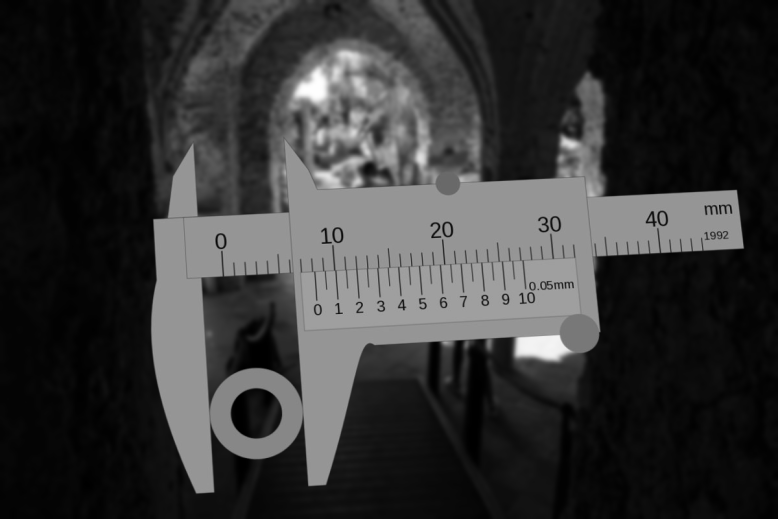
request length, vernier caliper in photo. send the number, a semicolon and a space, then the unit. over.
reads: 8.2; mm
